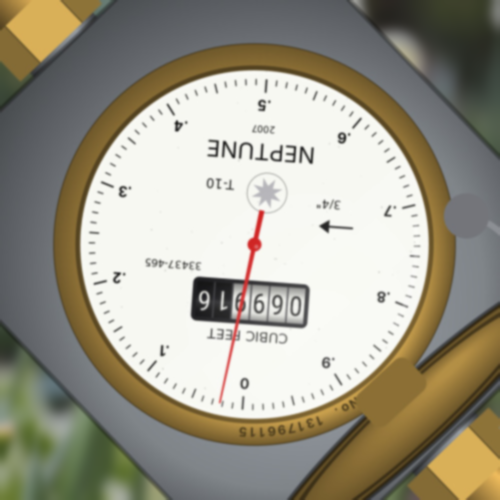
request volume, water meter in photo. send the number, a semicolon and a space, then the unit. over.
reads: 69916.02; ft³
